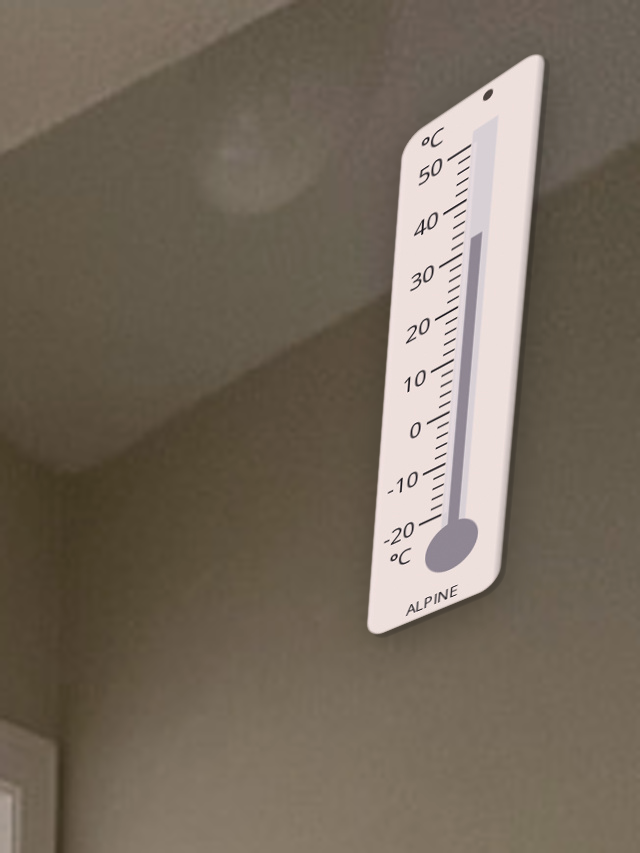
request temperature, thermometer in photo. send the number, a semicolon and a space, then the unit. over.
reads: 32; °C
